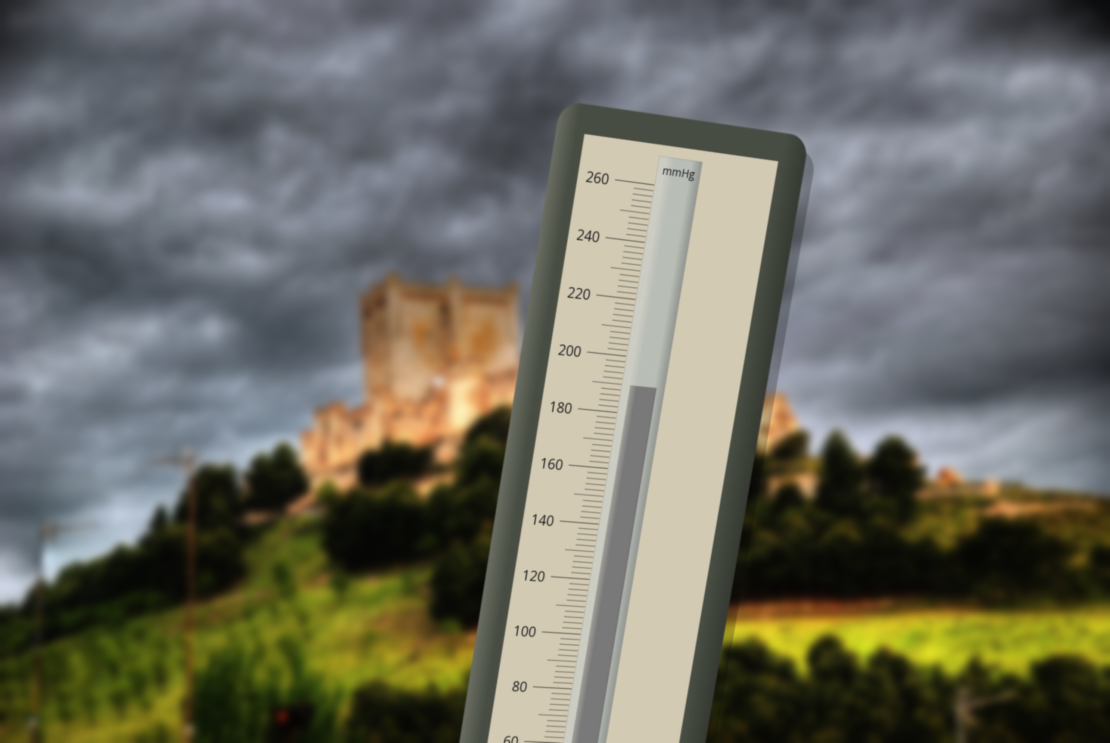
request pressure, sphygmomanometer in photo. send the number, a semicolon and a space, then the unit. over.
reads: 190; mmHg
